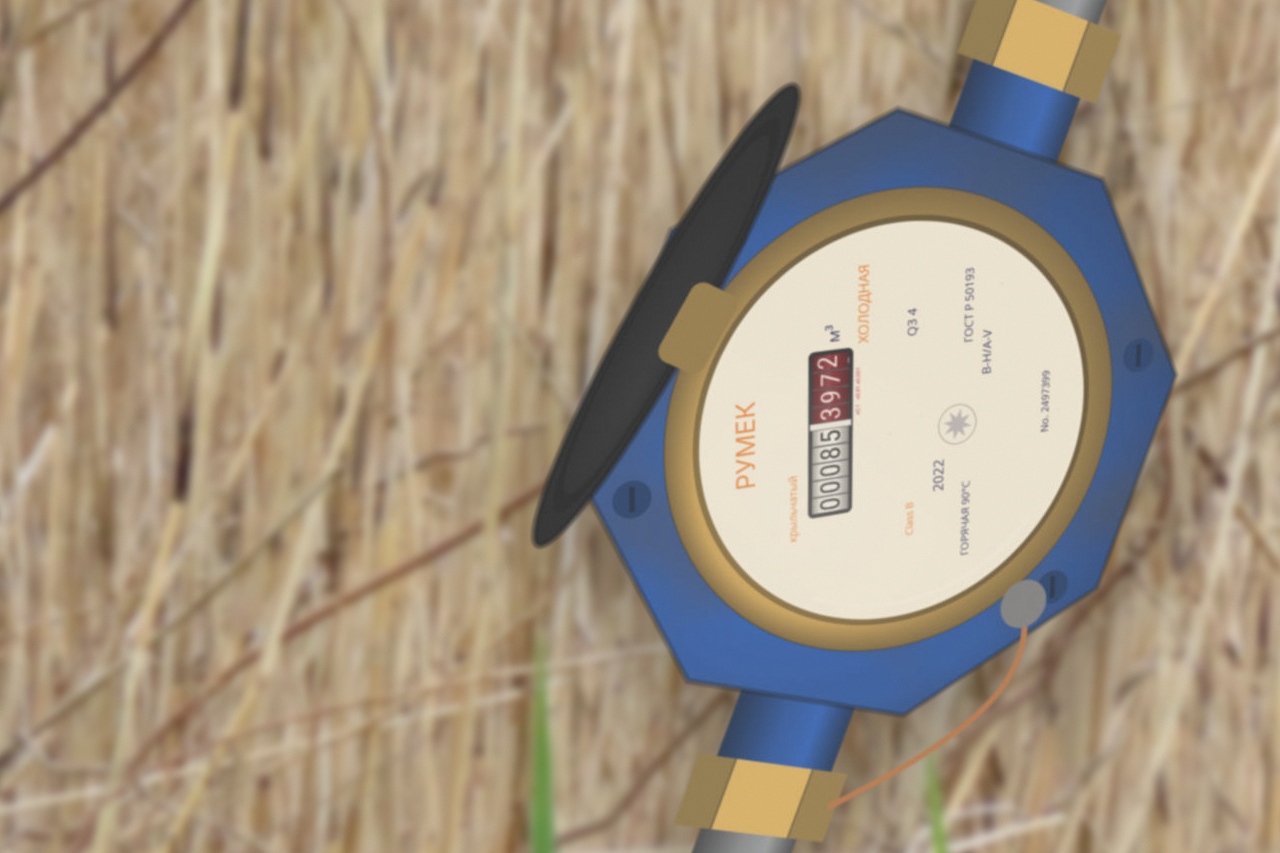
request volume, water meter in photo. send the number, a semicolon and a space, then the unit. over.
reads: 85.3972; m³
